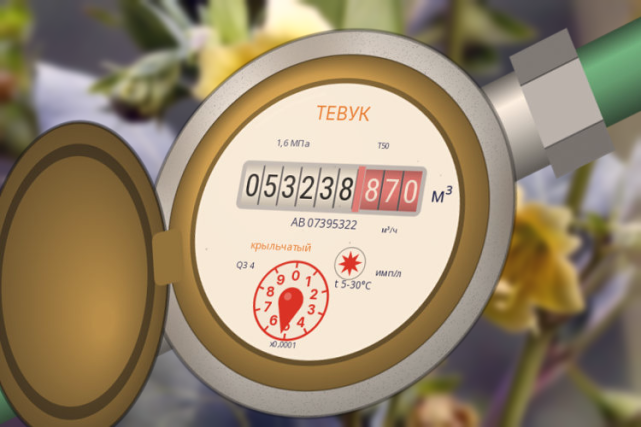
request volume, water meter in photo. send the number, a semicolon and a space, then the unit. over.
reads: 53238.8705; m³
